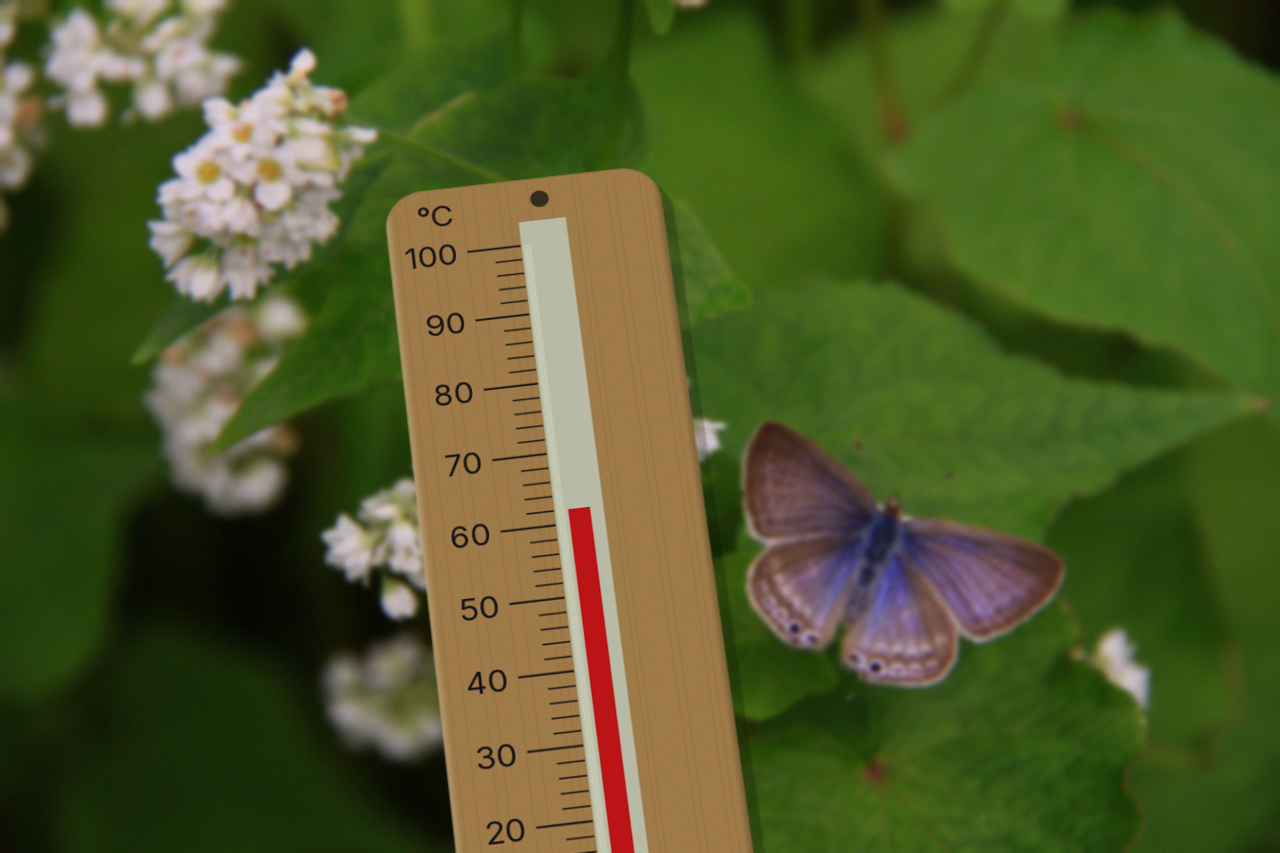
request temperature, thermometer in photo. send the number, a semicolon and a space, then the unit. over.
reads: 62; °C
